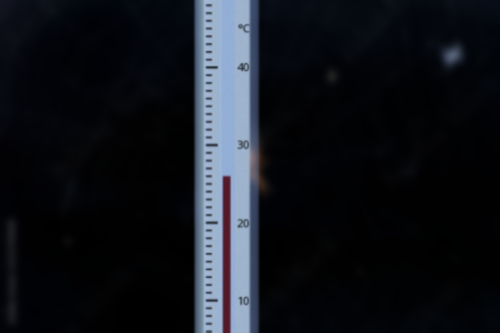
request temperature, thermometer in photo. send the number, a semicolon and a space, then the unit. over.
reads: 26; °C
